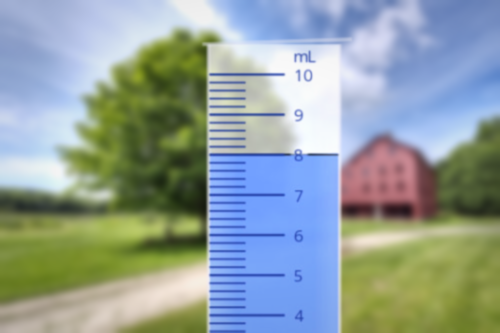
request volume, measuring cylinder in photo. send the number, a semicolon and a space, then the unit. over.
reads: 8; mL
